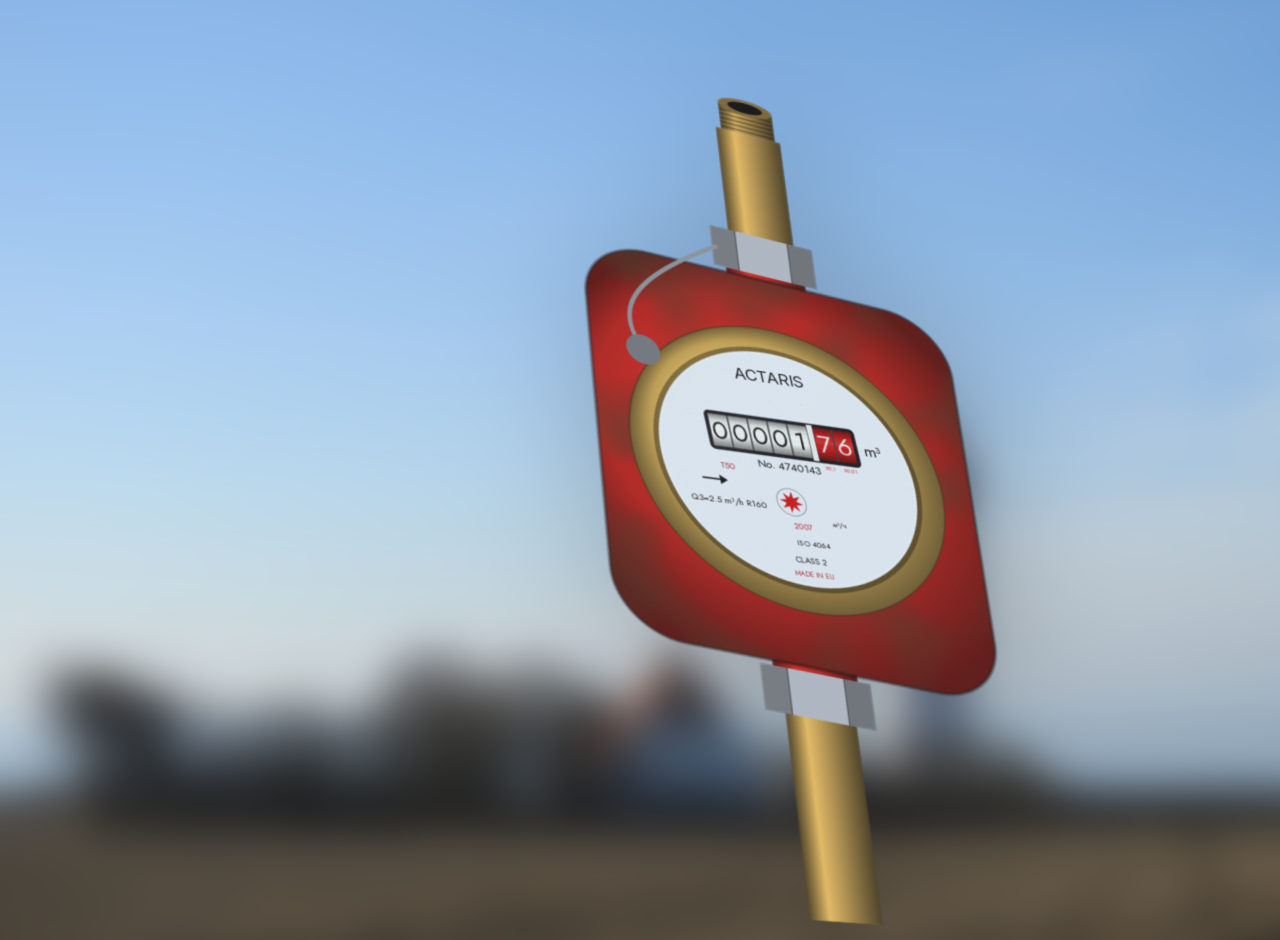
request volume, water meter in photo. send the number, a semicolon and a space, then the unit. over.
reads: 1.76; m³
